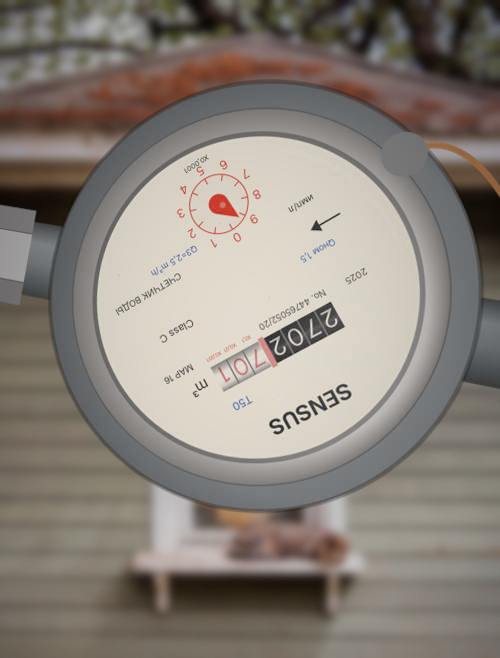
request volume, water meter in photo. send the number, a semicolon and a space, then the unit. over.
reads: 2702.7009; m³
